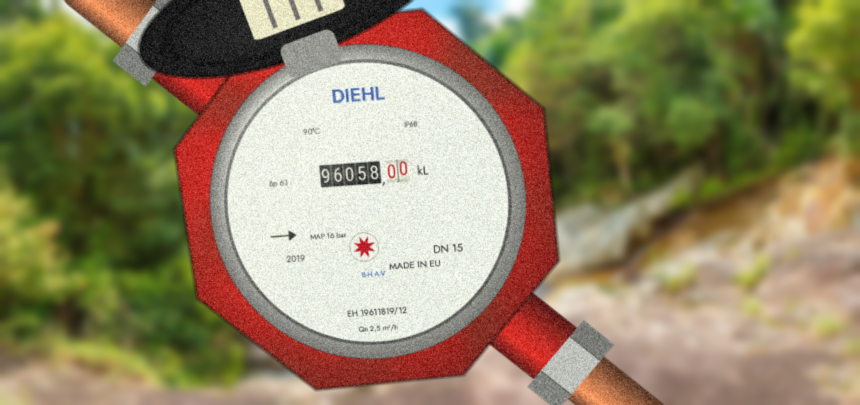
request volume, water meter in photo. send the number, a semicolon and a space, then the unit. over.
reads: 96058.00; kL
